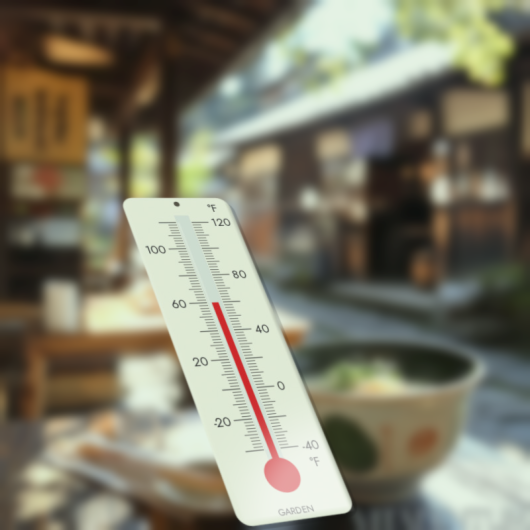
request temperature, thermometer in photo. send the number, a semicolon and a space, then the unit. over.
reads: 60; °F
